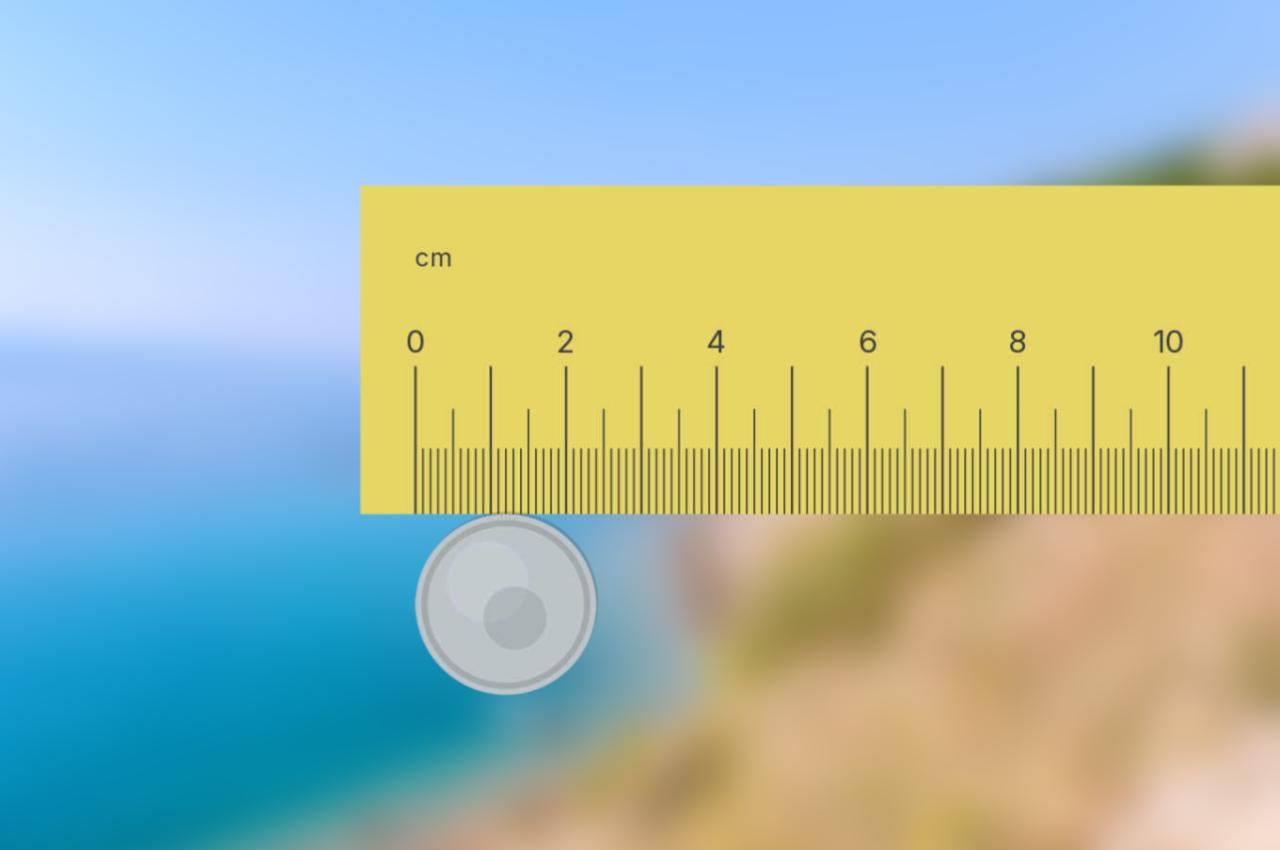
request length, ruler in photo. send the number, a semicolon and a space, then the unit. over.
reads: 2.4; cm
